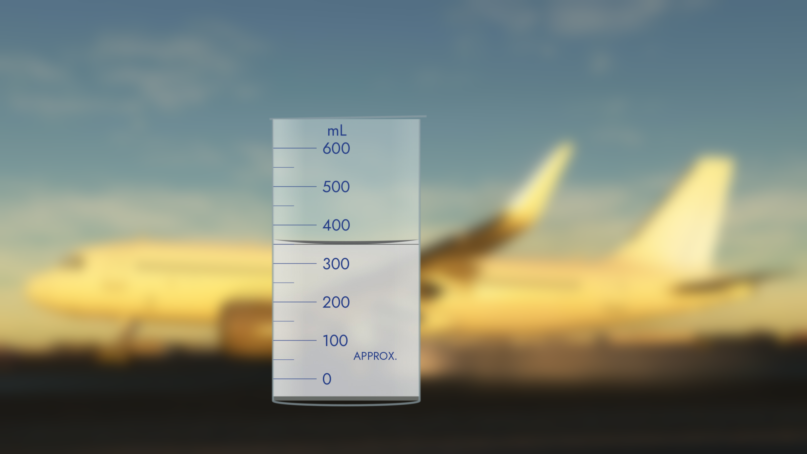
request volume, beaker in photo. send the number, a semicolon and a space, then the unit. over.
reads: 350; mL
